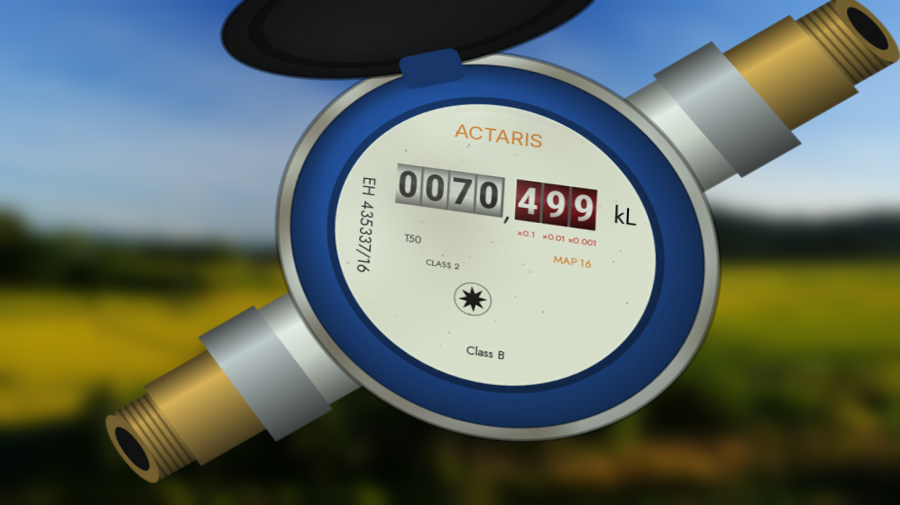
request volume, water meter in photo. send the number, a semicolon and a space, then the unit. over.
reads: 70.499; kL
